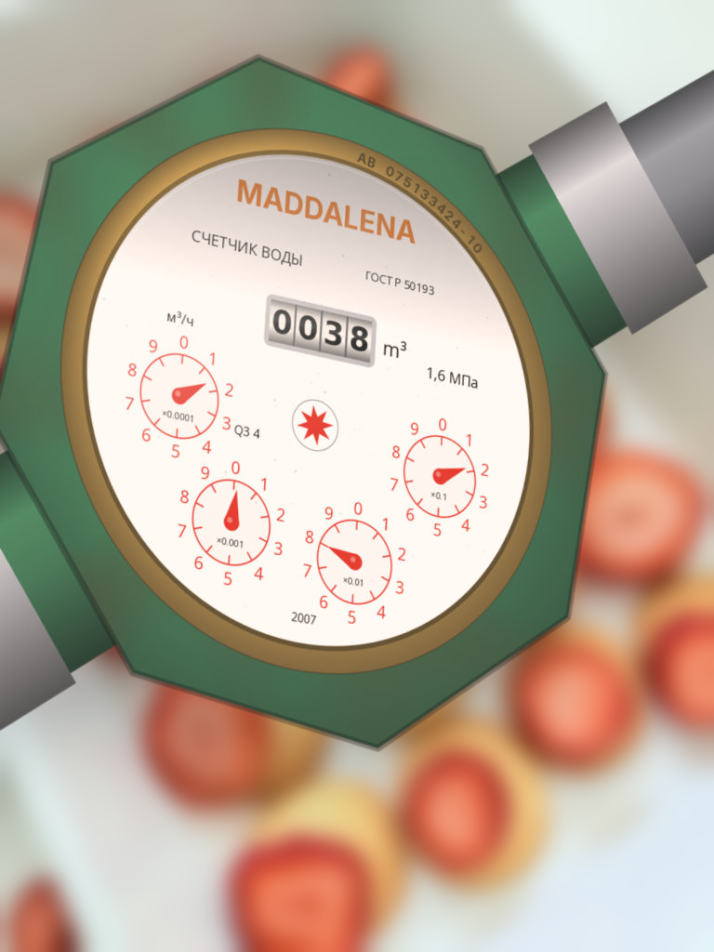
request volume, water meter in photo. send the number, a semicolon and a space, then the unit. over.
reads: 38.1801; m³
